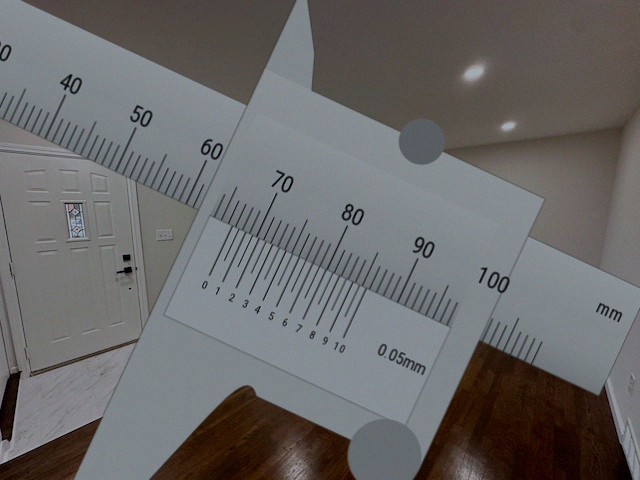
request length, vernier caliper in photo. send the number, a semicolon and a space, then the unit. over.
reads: 66.6; mm
